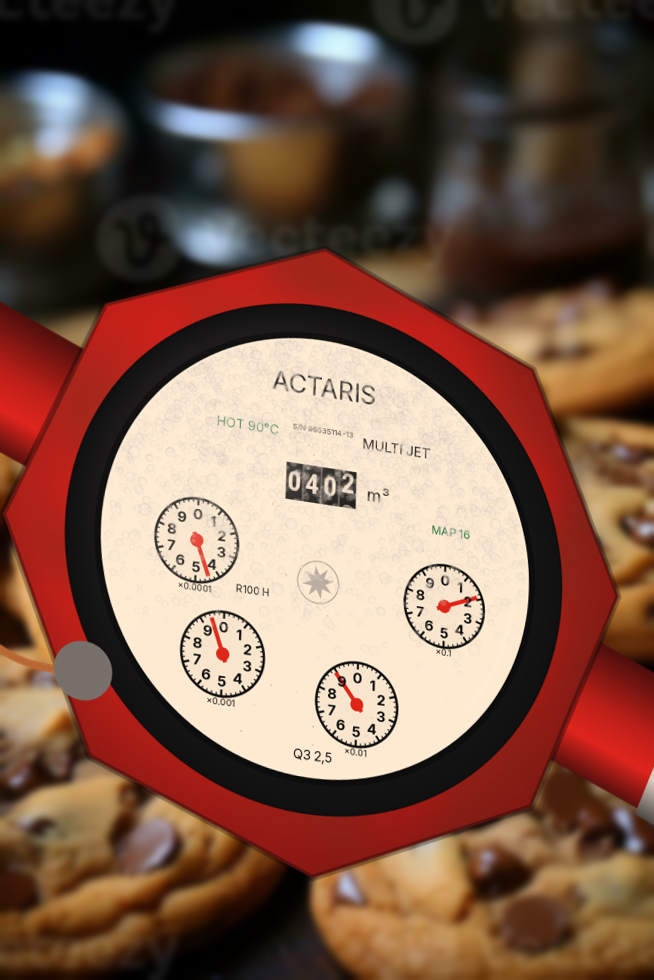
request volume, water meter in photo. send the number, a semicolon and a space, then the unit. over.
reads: 402.1894; m³
